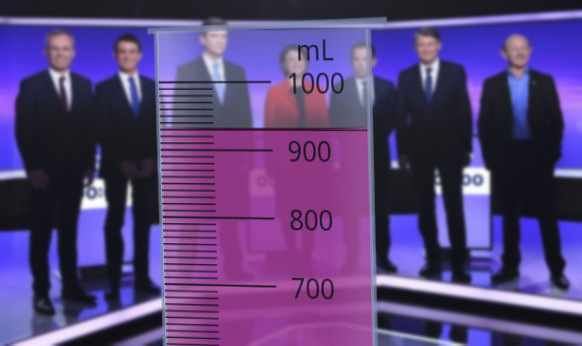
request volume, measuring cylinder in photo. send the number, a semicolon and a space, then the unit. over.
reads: 930; mL
